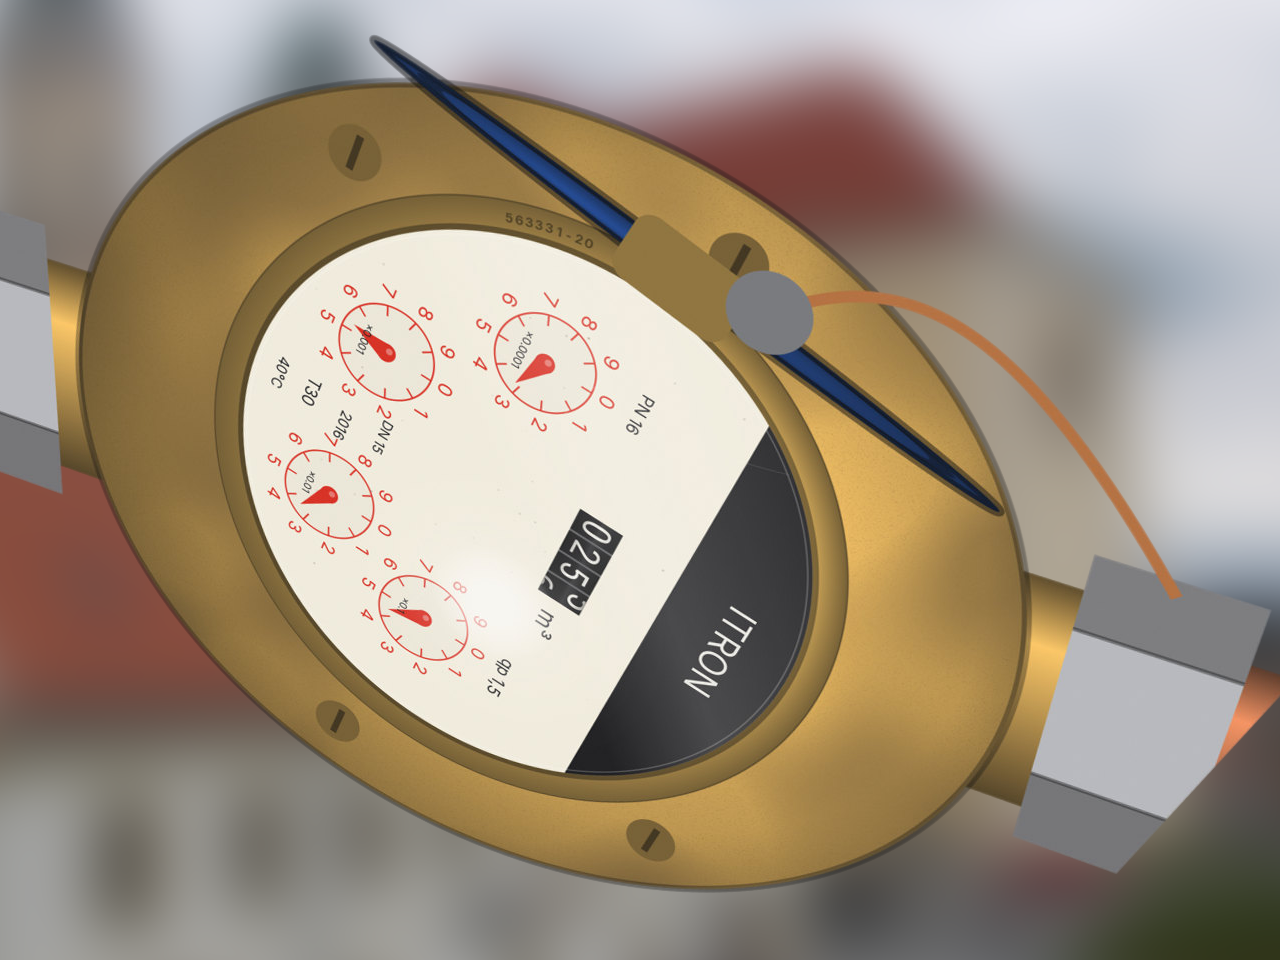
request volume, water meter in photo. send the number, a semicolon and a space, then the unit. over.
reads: 255.4353; m³
